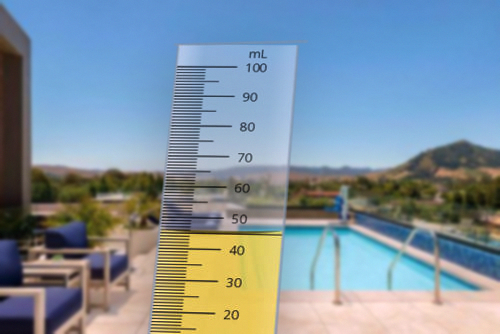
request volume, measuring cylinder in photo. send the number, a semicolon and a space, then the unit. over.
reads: 45; mL
